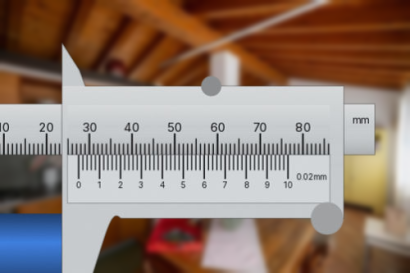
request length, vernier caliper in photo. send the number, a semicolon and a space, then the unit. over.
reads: 27.5; mm
